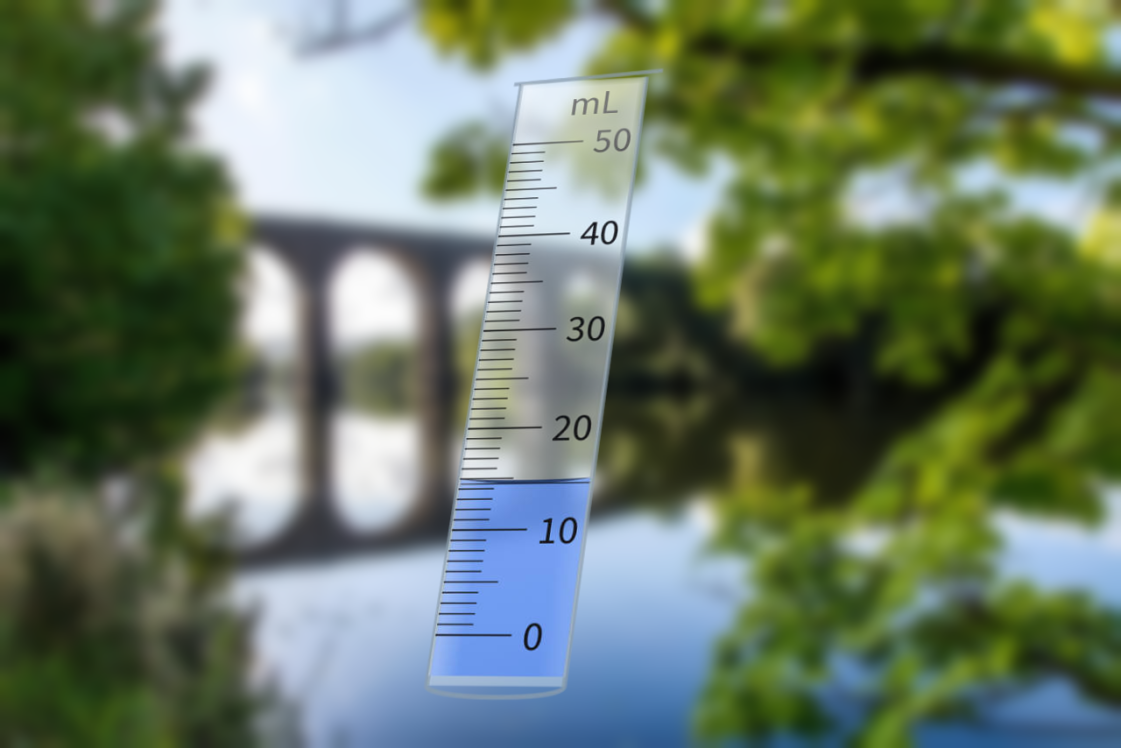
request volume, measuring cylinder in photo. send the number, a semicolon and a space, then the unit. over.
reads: 14.5; mL
